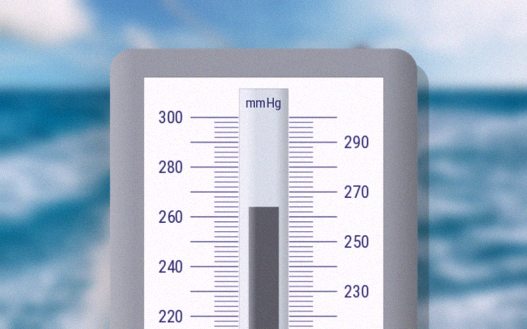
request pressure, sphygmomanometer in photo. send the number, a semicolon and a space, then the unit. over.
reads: 264; mmHg
